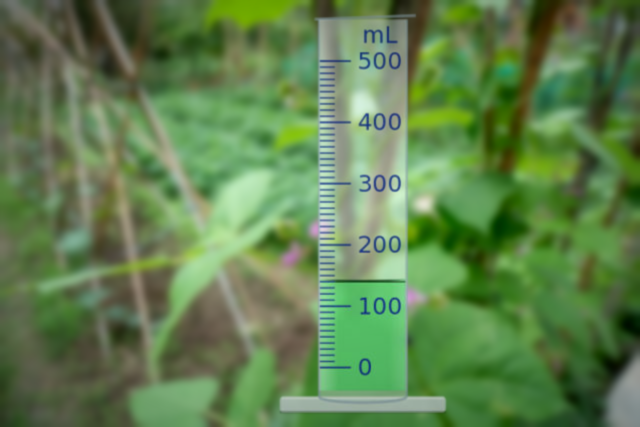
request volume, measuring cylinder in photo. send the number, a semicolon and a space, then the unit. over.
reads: 140; mL
